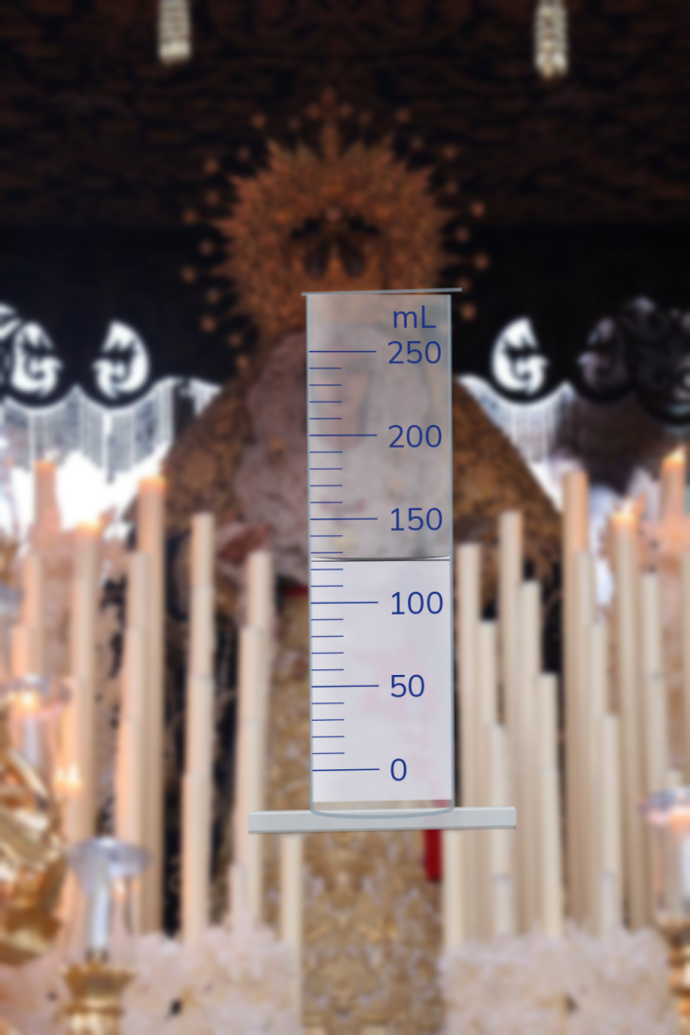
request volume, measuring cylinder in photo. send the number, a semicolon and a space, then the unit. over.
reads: 125; mL
